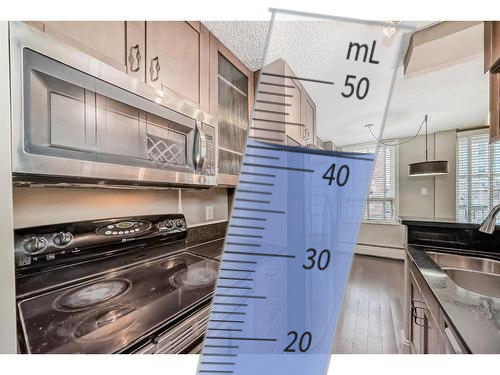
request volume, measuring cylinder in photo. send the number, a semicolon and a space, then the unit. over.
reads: 42; mL
